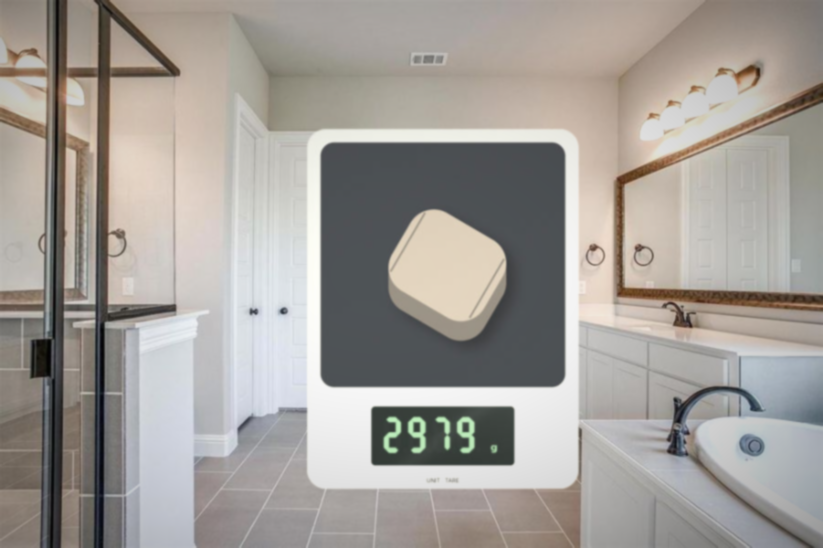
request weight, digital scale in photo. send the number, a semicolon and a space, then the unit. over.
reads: 2979; g
